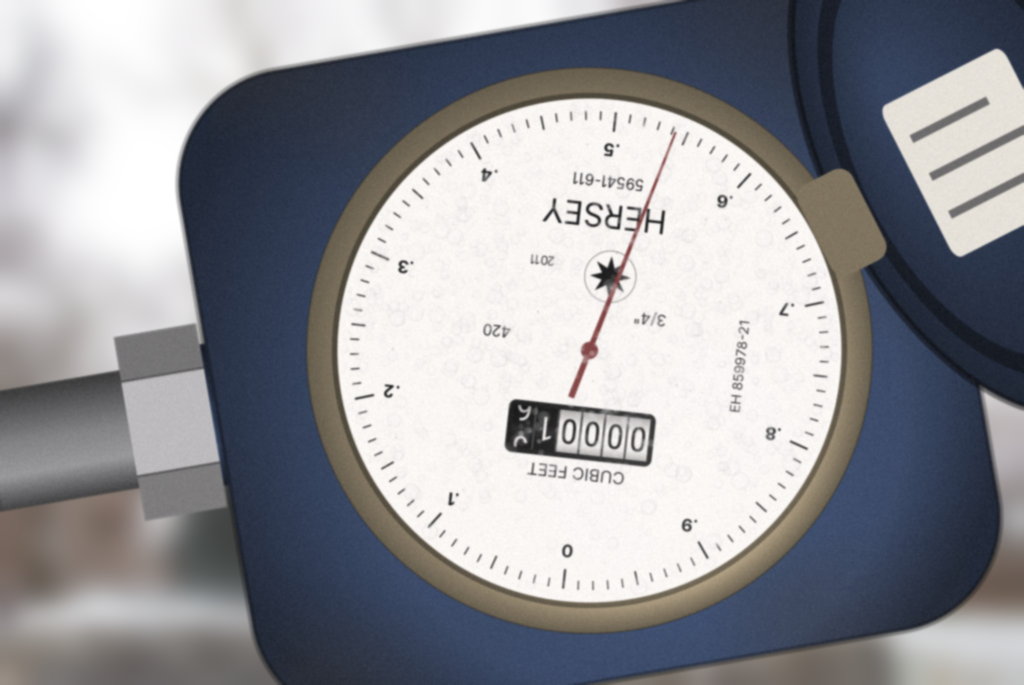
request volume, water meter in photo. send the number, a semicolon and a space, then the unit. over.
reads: 15.54; ft³
